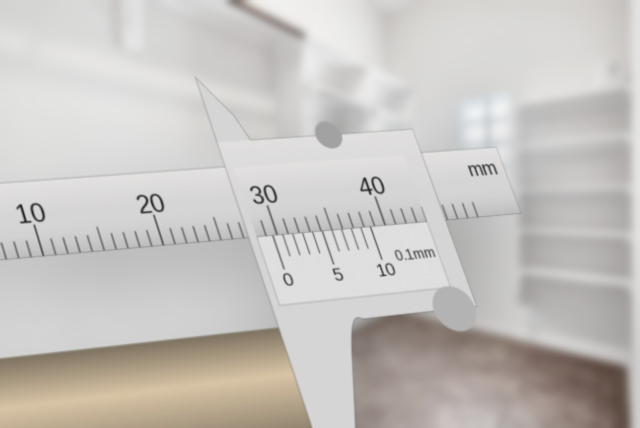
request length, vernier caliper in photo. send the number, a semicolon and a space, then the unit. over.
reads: 29.6; mm
